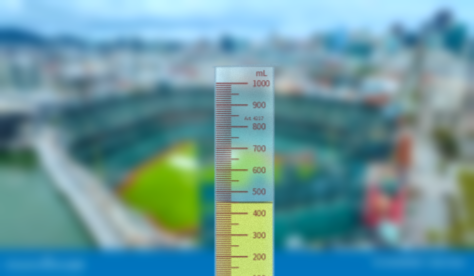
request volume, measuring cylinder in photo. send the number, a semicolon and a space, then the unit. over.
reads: 450; mL
